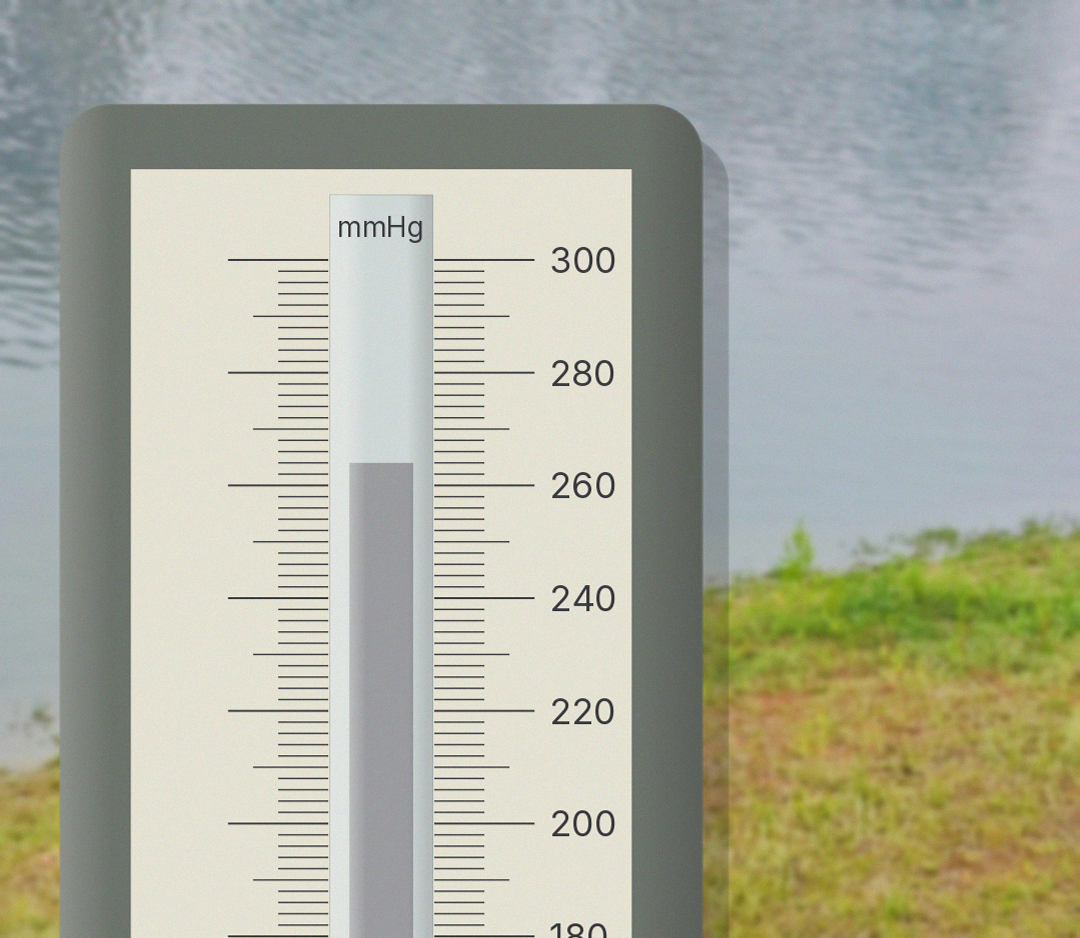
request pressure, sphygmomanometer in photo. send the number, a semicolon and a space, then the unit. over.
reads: 264; mmHg
